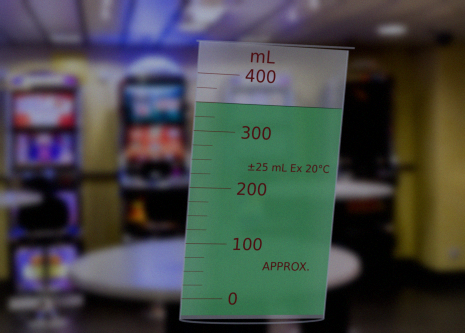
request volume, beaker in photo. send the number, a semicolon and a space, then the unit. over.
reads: 350; mL
